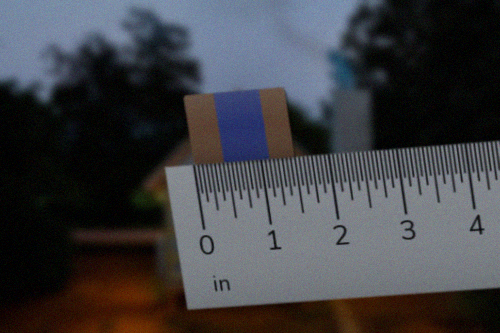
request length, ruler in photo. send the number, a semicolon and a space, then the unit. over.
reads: 1.5; in
